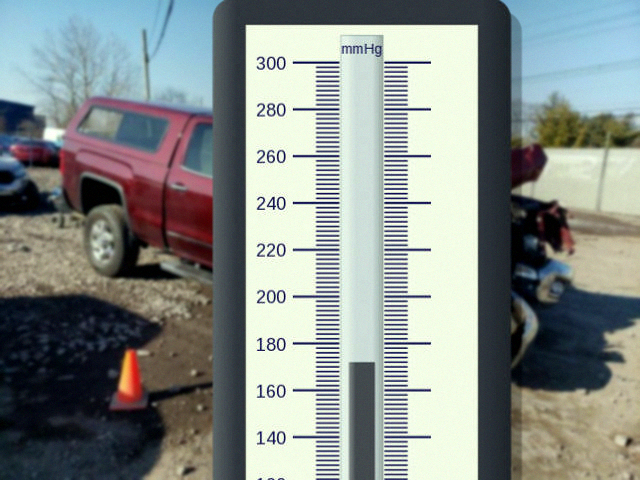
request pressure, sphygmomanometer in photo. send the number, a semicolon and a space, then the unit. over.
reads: 172; mmHg
